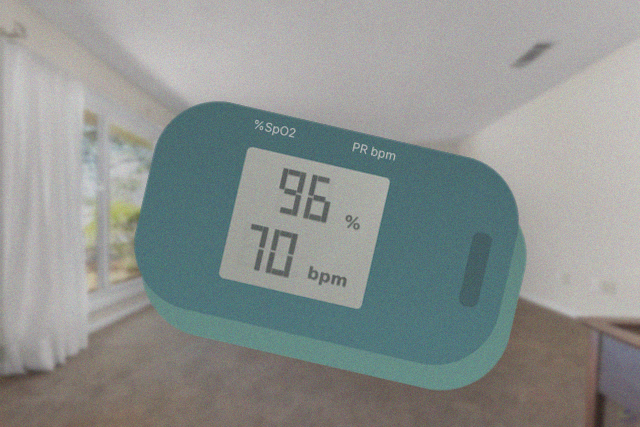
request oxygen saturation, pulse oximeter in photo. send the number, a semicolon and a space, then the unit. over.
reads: 96; %
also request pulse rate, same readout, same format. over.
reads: 70; bpm
